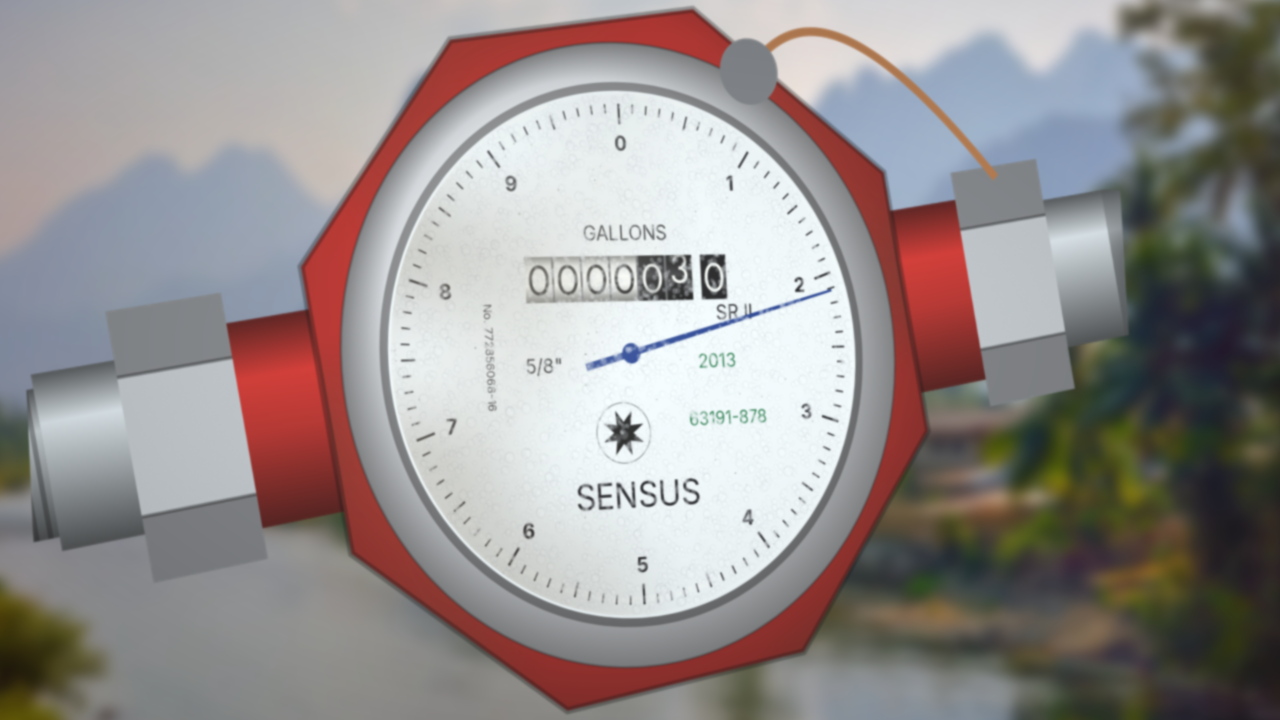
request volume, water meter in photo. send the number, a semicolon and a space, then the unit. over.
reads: 32.1; gal
